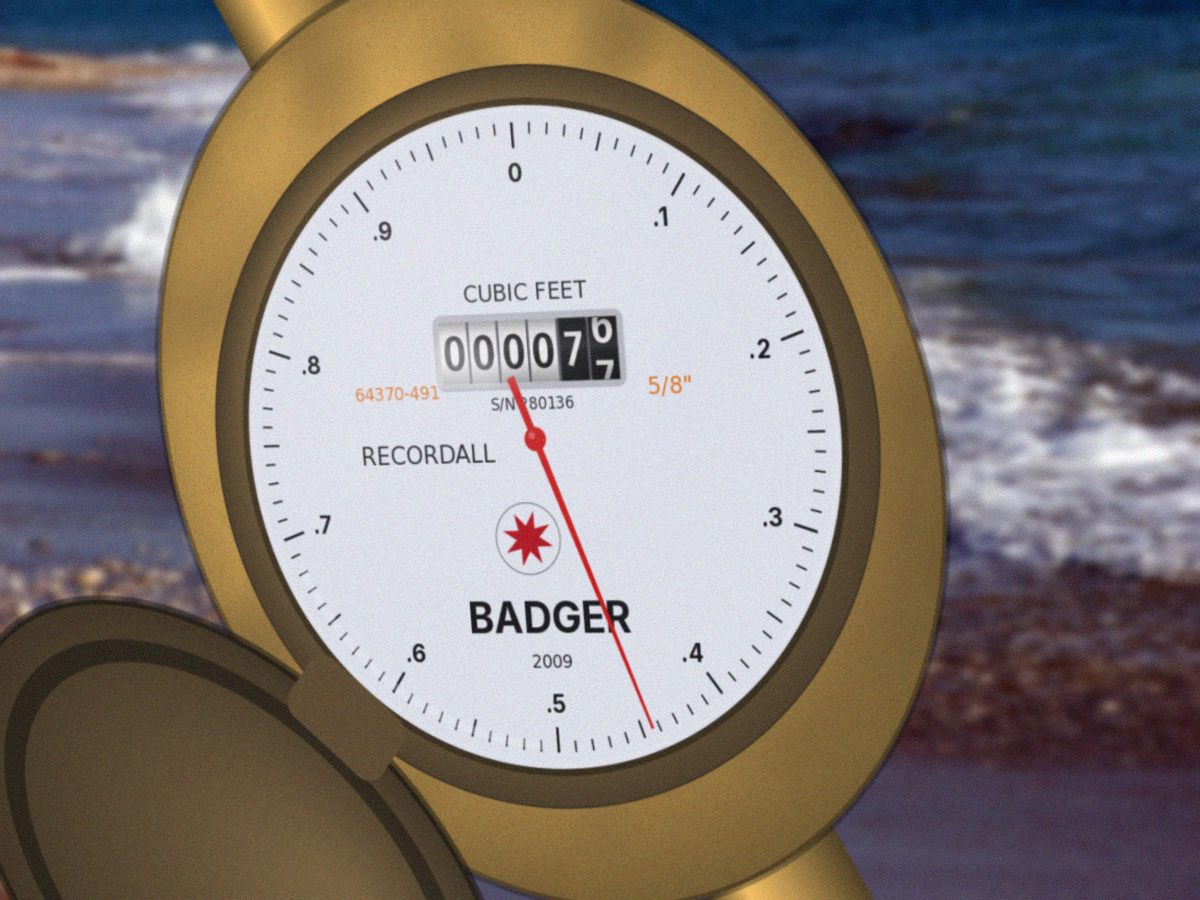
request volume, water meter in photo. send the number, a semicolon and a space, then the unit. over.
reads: 76.44; ft³
